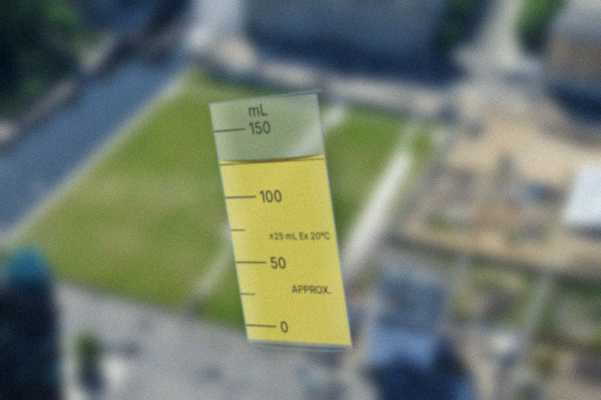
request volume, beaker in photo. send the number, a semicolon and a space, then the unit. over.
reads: 125; mL
